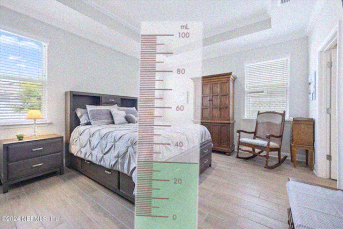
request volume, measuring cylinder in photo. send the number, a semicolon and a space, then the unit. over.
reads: 30; mL
